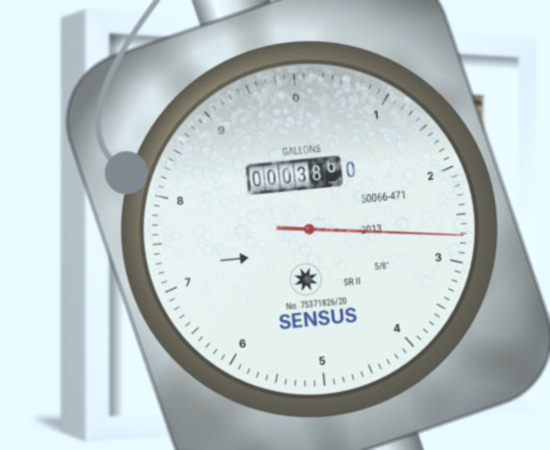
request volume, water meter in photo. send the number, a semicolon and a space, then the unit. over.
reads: 3862.7; gal
